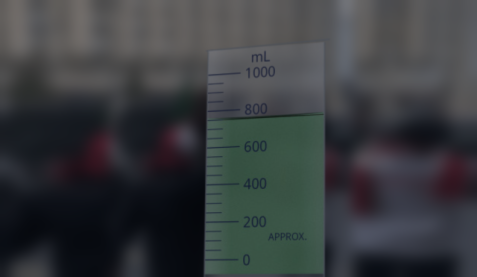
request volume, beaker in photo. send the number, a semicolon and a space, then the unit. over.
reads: 750; mL
